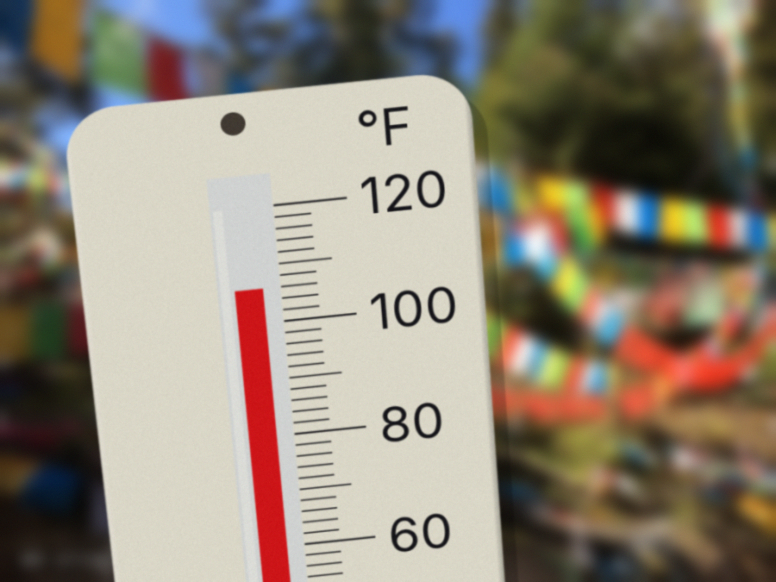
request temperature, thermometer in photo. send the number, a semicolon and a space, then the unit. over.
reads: 106; °F
